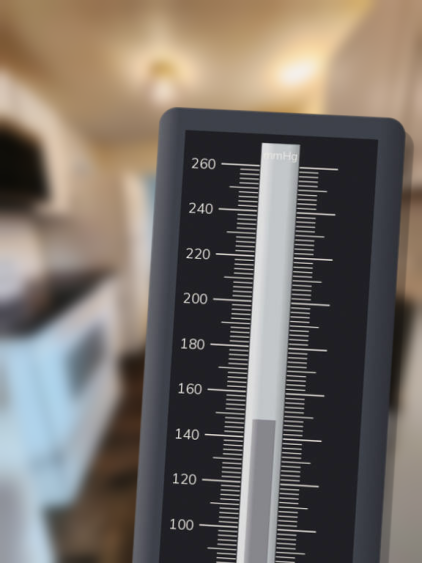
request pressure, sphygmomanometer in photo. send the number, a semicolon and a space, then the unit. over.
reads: 148; mmHg
